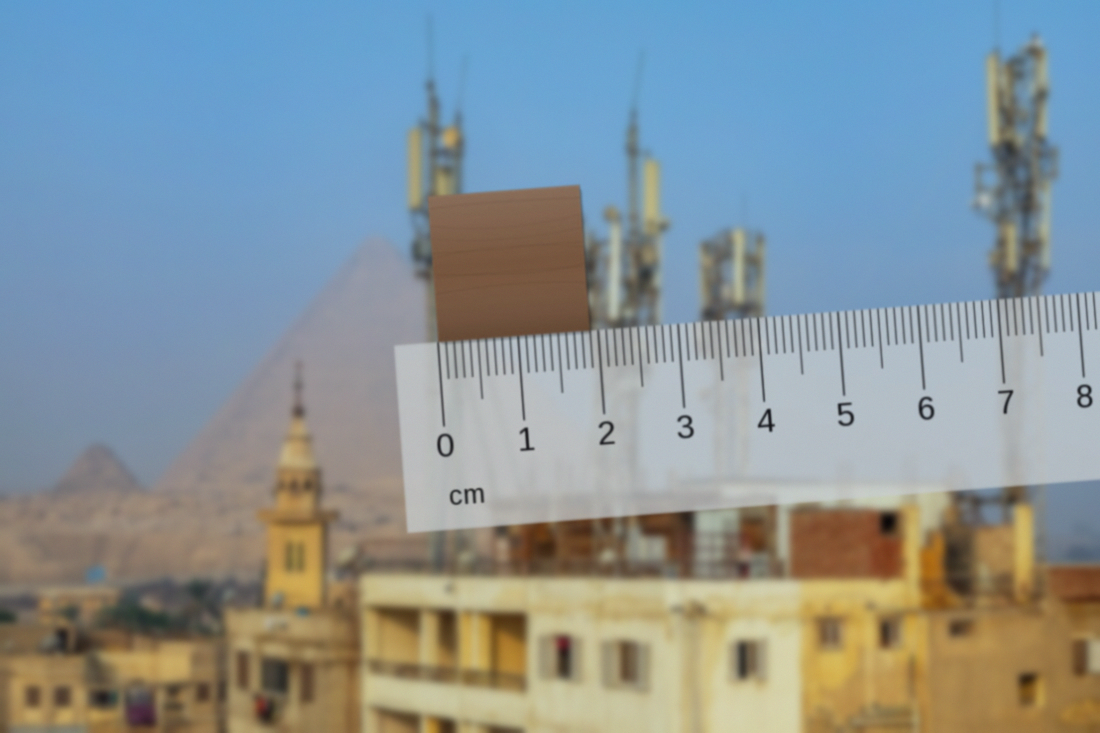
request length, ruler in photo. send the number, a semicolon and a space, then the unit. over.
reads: 1.9; cm
